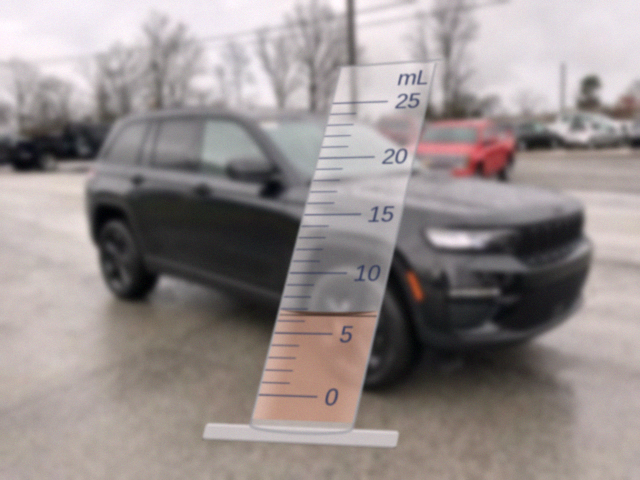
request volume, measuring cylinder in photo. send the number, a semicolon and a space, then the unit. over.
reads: 6.5; mL
